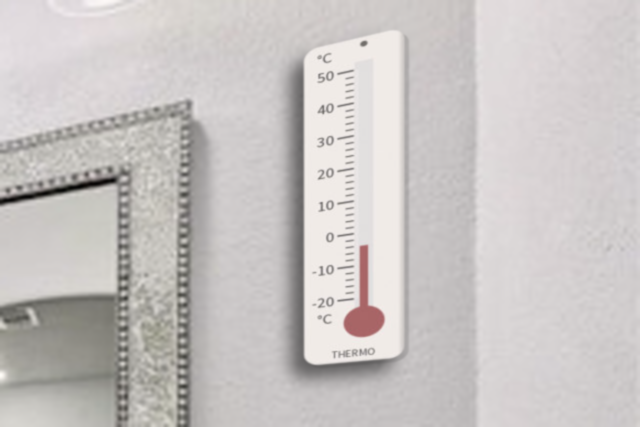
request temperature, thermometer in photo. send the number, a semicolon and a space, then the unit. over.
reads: -4; °C
